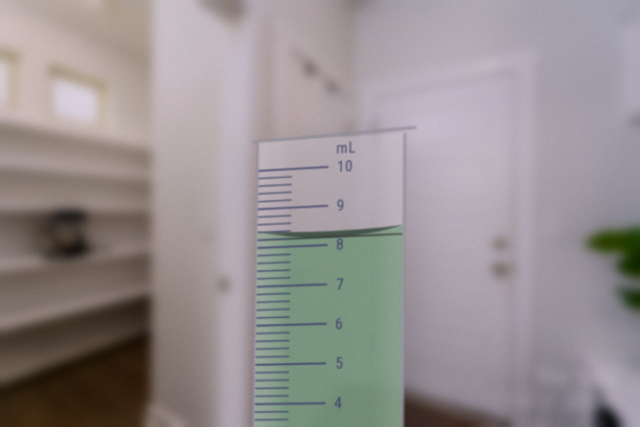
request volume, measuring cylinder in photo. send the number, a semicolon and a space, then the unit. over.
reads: 8.2; mL
